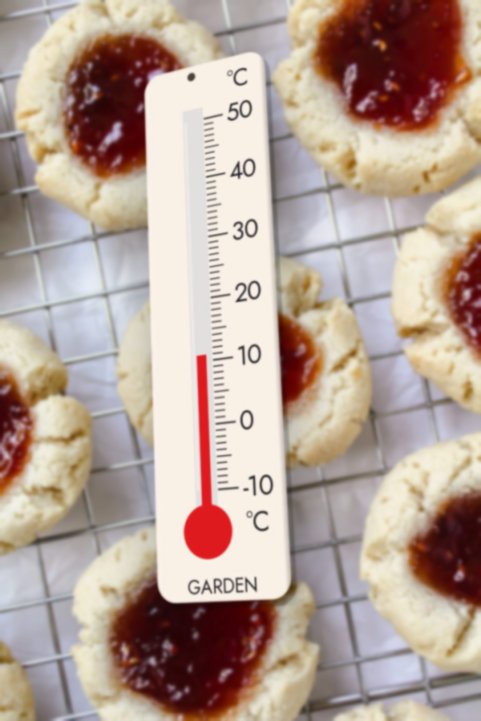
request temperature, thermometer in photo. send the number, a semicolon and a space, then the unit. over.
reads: 11; °C
